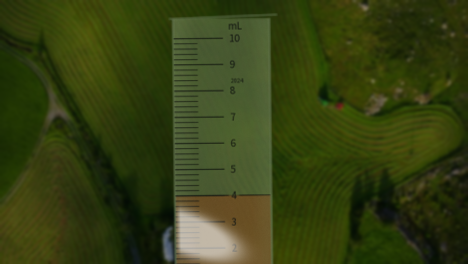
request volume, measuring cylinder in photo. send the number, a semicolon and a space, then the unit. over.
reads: 4; mL
